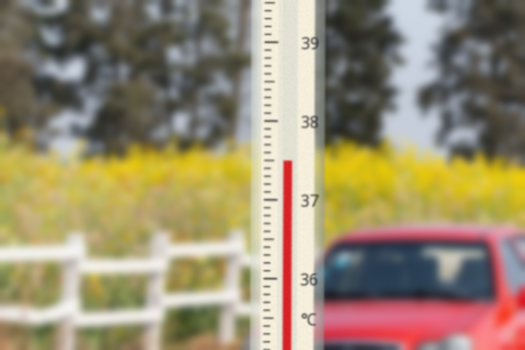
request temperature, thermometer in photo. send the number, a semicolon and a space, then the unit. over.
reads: 37.5; °C
